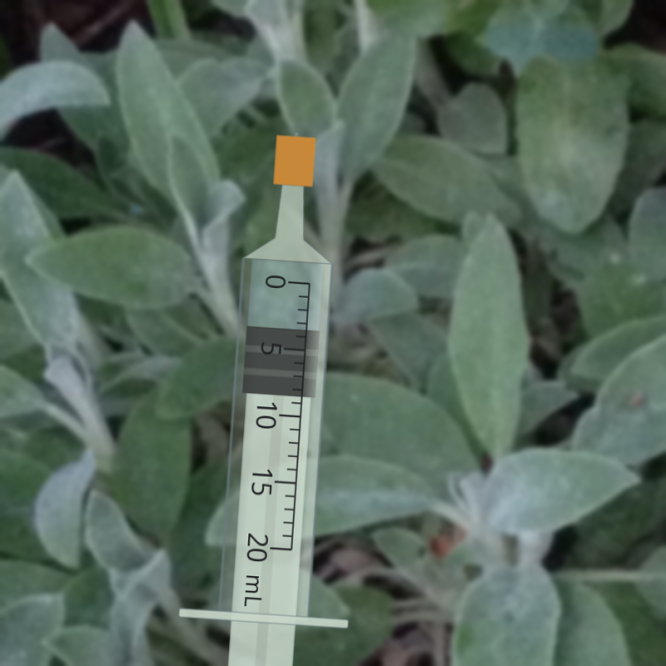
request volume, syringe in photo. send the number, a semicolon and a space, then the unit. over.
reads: 3.5; mL
